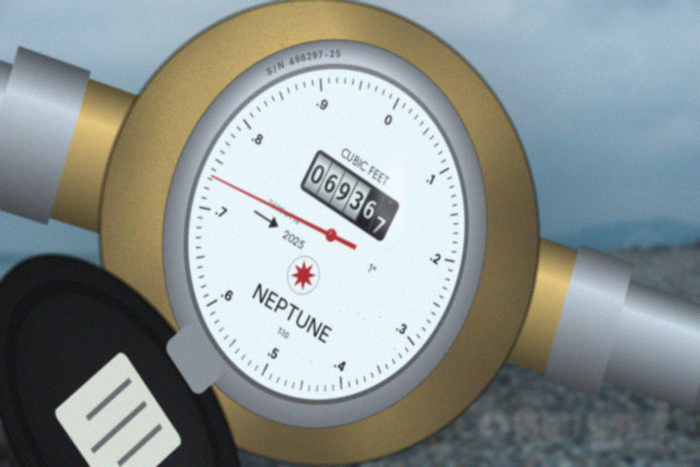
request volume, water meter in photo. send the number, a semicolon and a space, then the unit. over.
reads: 69366.73; ft³
